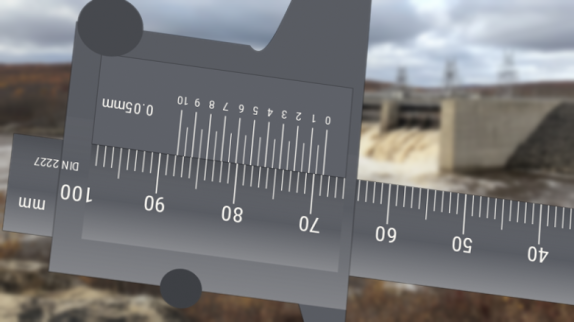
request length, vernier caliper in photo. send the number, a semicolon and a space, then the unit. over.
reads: 68.8; mm
